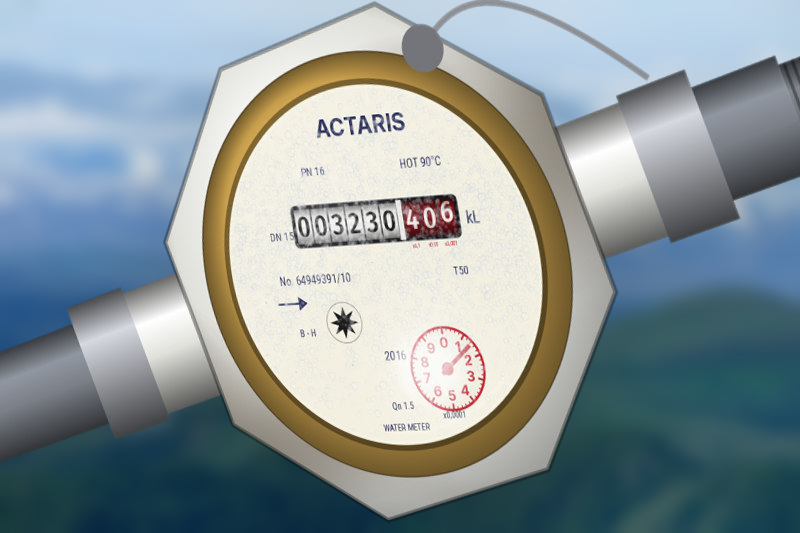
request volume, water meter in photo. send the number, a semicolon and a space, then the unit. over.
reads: 3230.4061; kL
